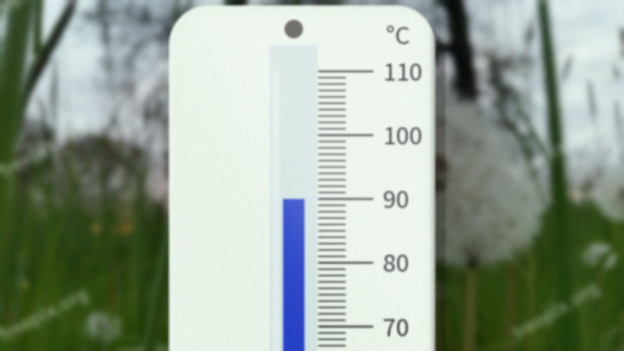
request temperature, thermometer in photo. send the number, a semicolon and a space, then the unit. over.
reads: 90; °C
